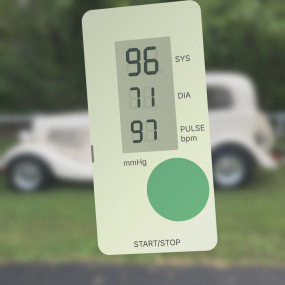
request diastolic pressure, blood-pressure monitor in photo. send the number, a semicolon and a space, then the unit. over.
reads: 71; mmHg
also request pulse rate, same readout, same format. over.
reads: 97; bpm
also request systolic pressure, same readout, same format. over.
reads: 96; mmHg
